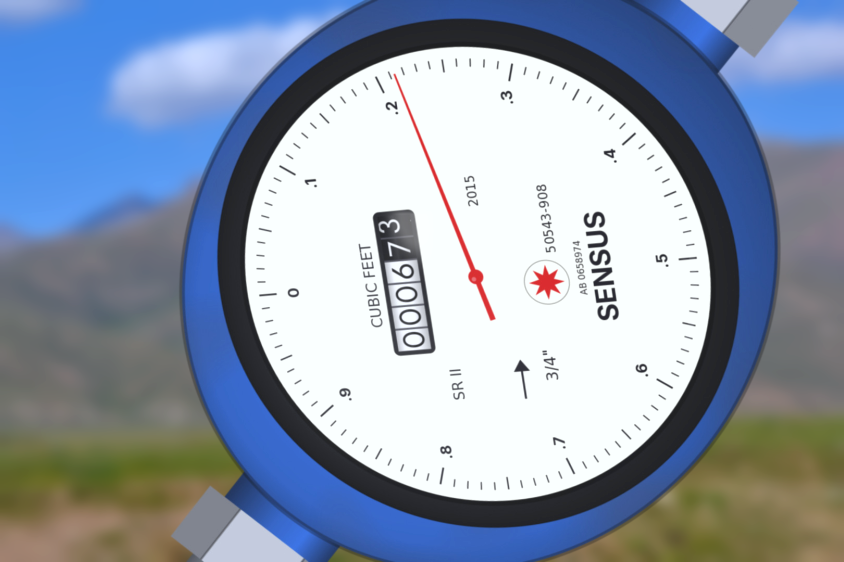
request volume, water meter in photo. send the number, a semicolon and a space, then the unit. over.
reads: 673.21; ft³
